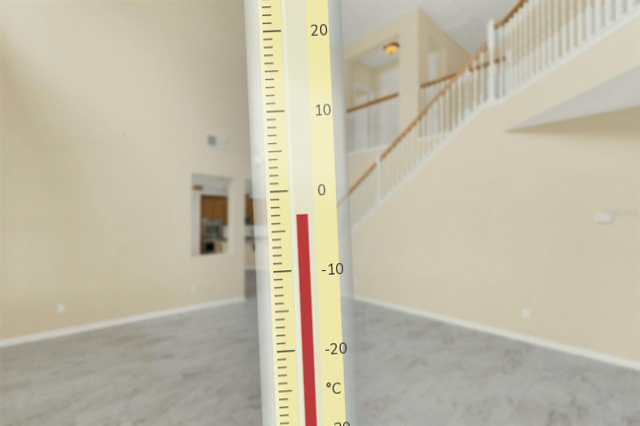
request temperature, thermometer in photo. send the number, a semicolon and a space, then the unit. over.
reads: -3; °C
